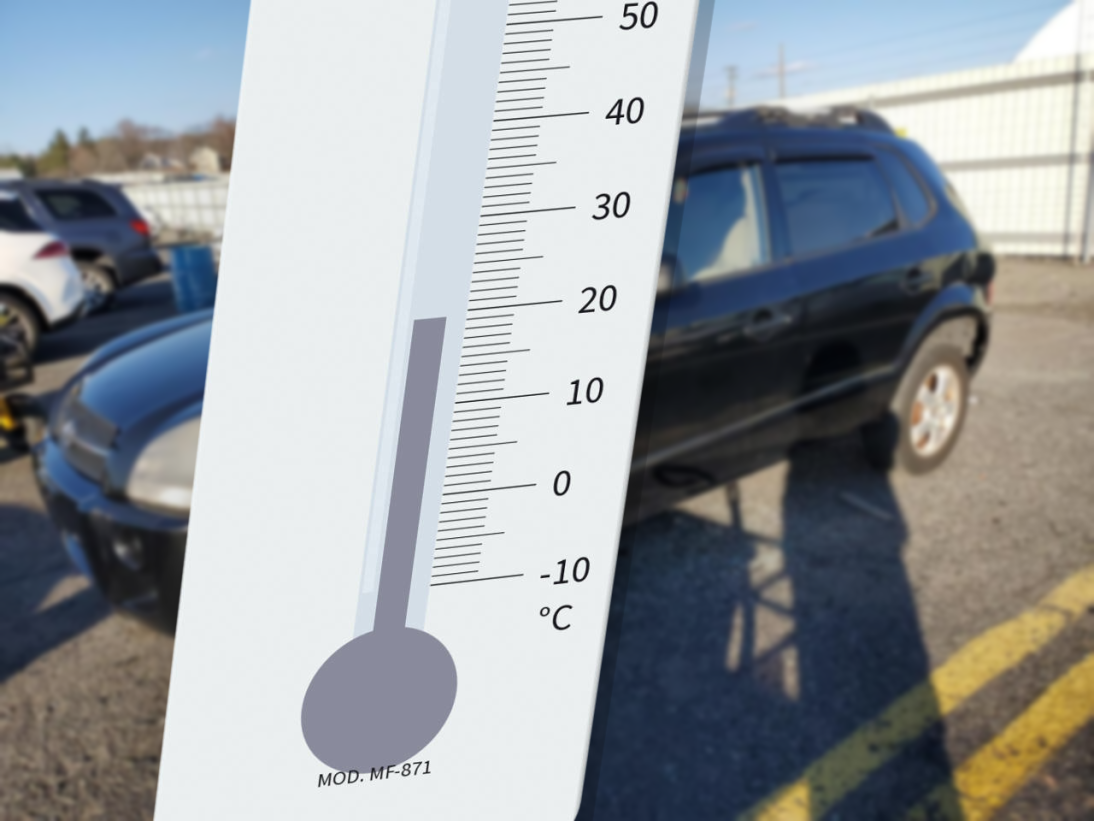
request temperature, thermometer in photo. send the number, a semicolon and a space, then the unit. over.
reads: 19.5; °C
